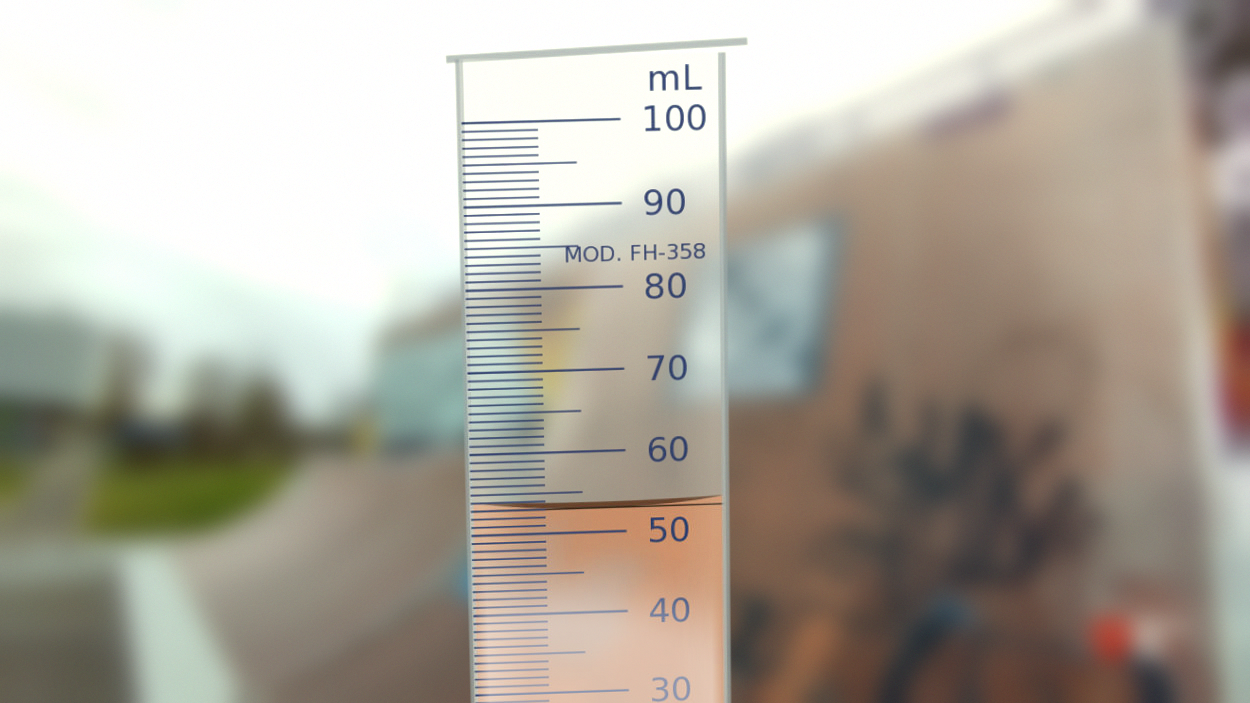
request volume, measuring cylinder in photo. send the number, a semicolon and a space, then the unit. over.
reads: 53; mL
